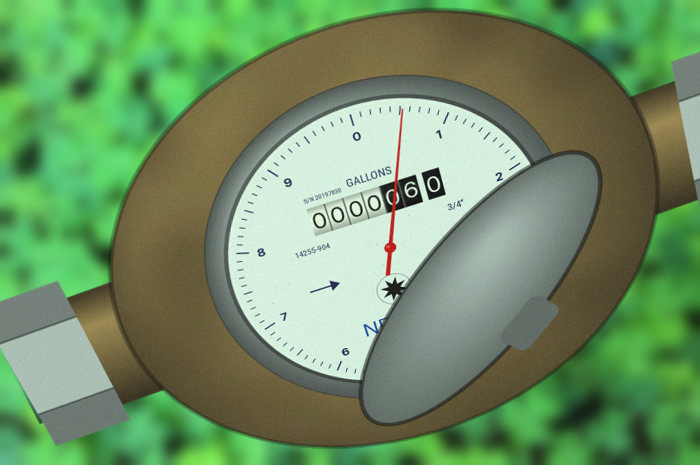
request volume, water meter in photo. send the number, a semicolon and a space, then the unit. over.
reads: 60.5; gal
